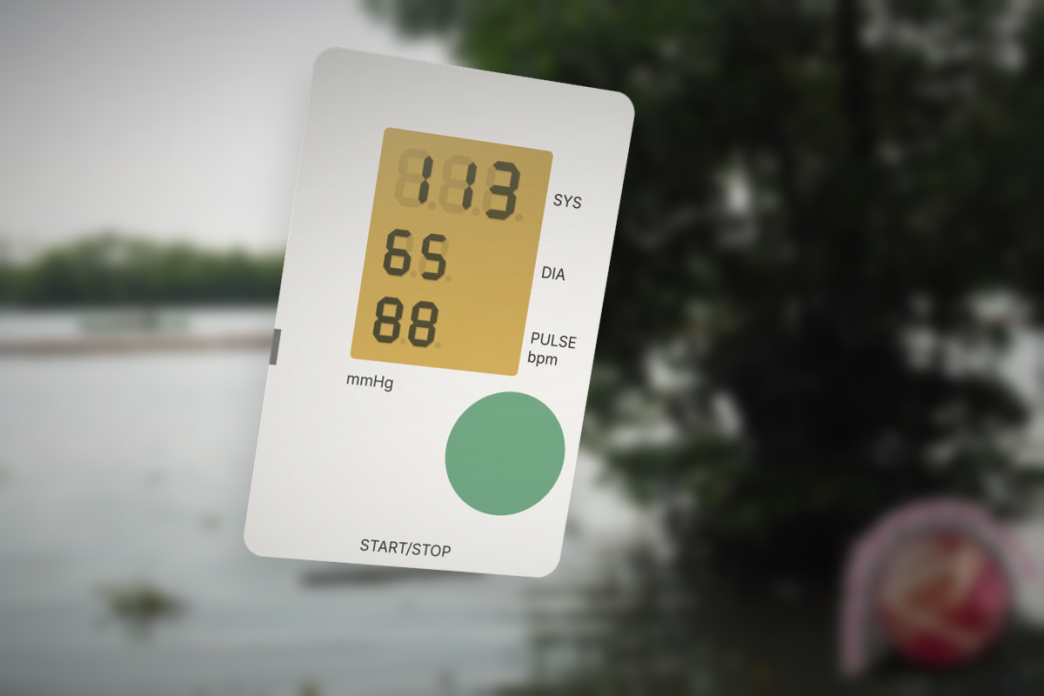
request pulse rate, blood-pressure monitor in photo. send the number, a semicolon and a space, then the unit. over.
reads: 88; bpm
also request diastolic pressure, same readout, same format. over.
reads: 65; mmHg
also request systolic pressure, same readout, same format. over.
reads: 113; mmHg
